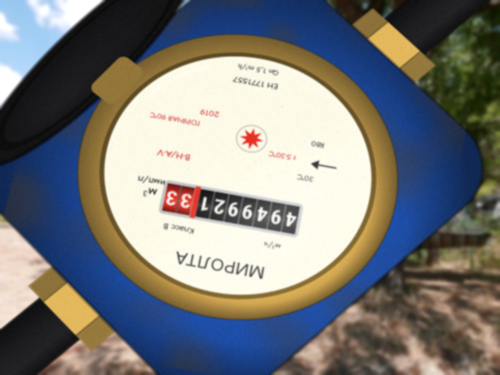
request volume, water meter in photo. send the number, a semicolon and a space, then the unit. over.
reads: 4949921.33; m³
